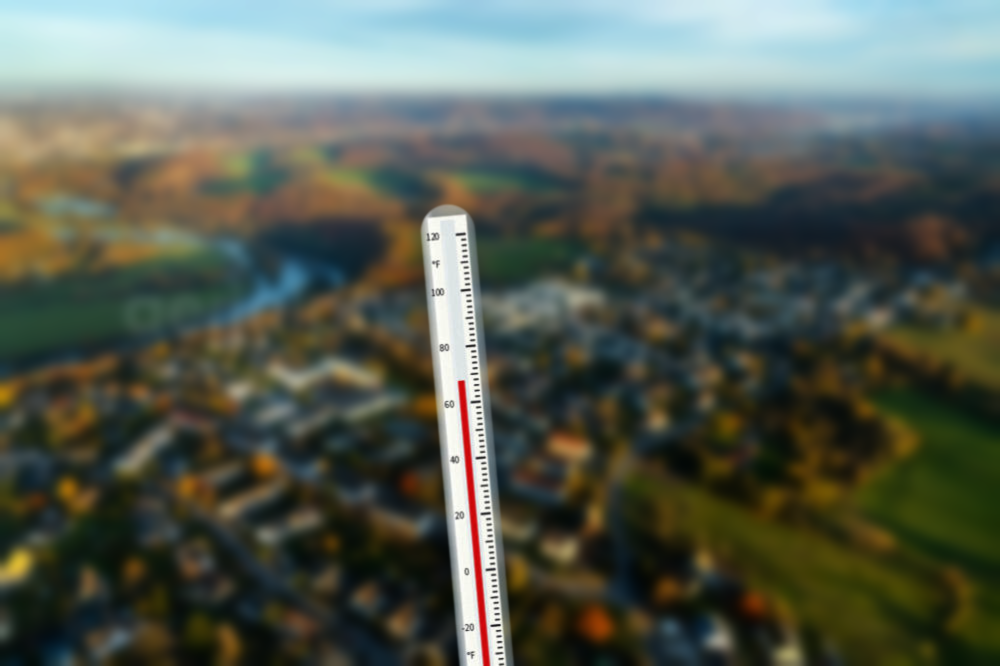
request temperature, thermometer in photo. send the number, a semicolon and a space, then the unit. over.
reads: 68; °F
